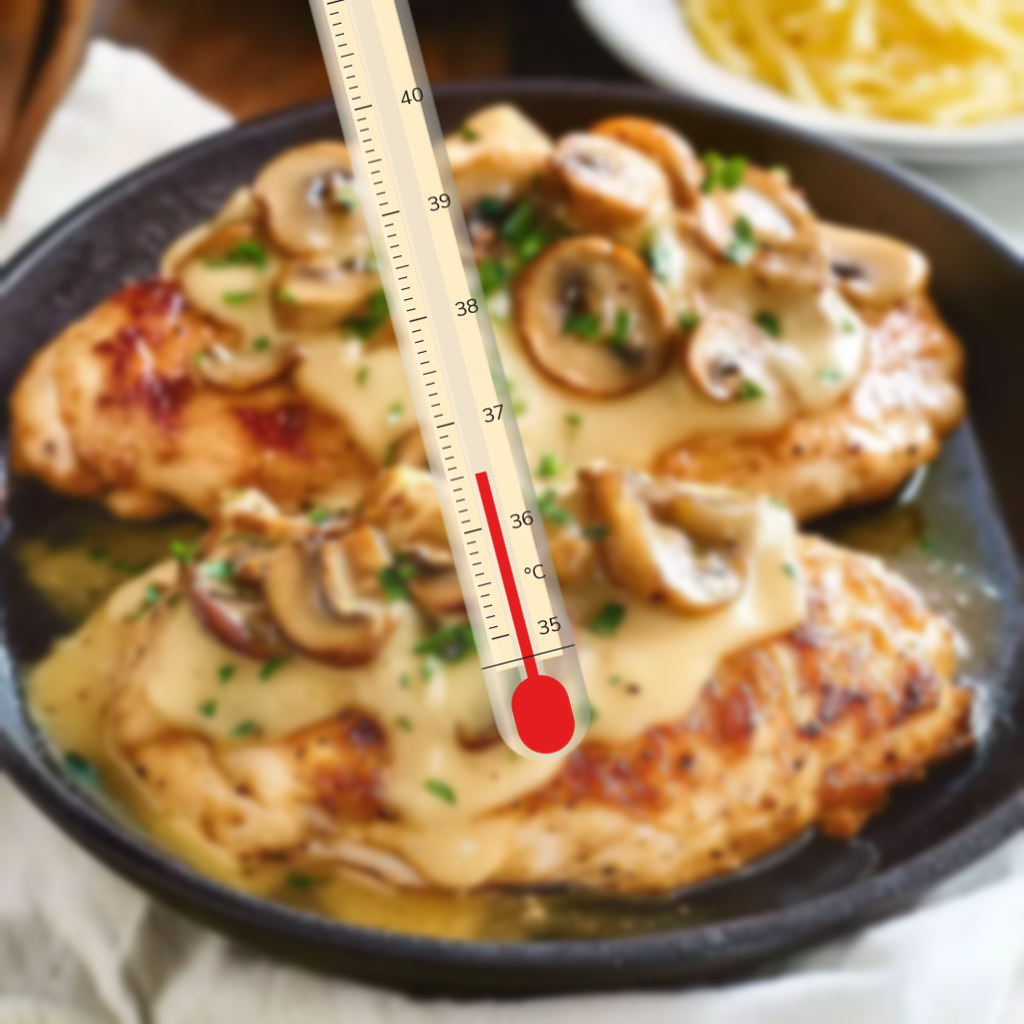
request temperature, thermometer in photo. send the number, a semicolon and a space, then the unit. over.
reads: 36.5; °C
